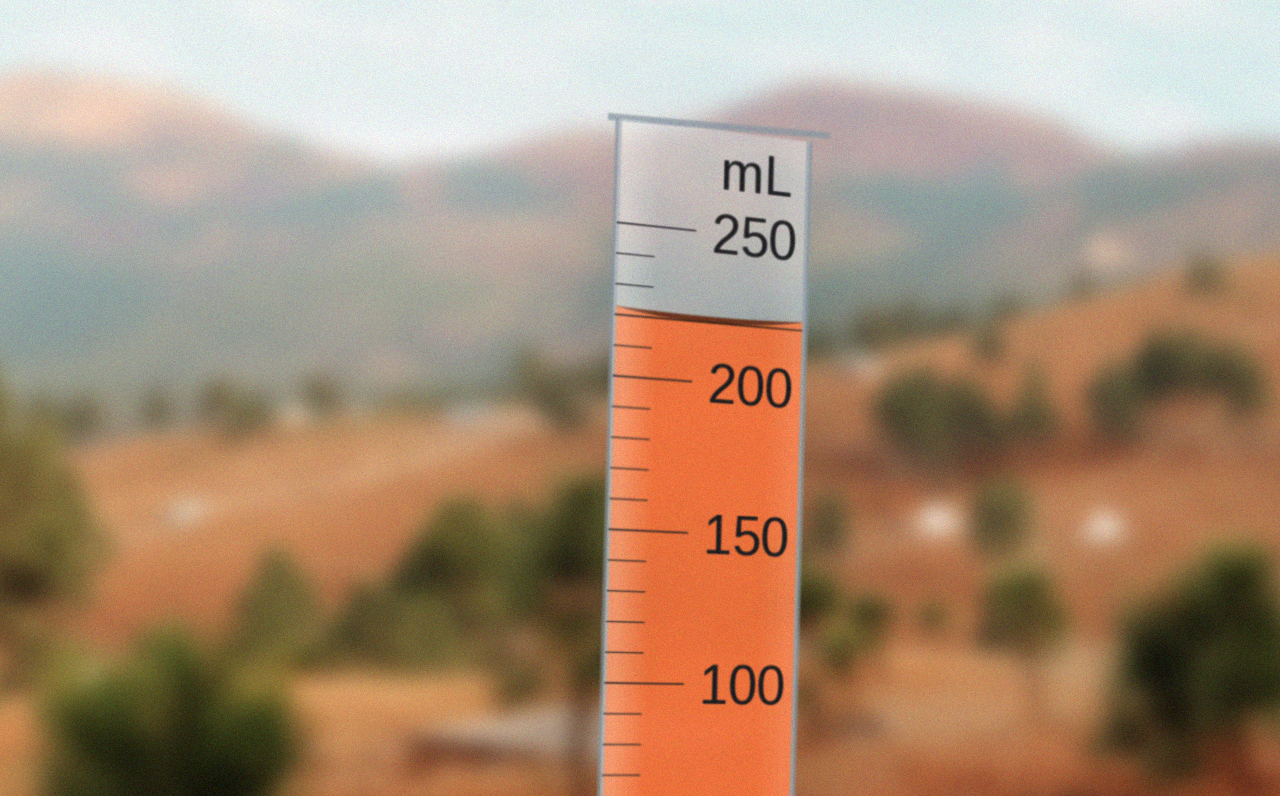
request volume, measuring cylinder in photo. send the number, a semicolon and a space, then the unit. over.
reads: 220; mL
